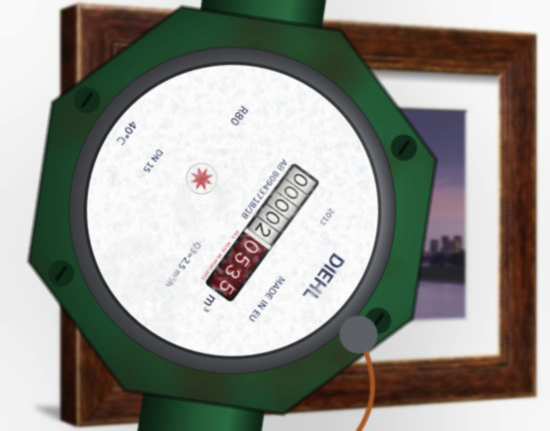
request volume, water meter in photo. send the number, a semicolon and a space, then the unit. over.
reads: 2.0535; m³
